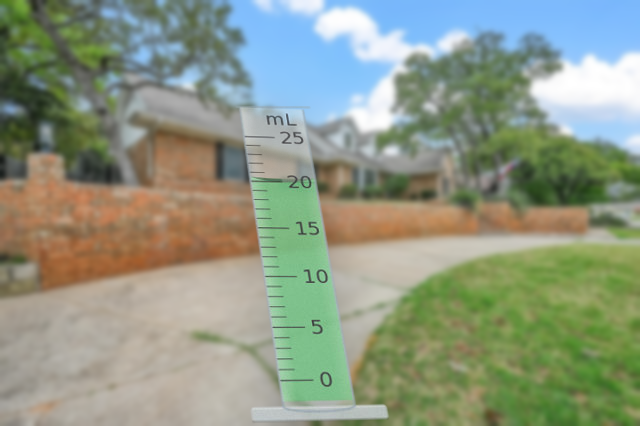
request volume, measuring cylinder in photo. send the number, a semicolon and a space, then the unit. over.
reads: 20; mL
